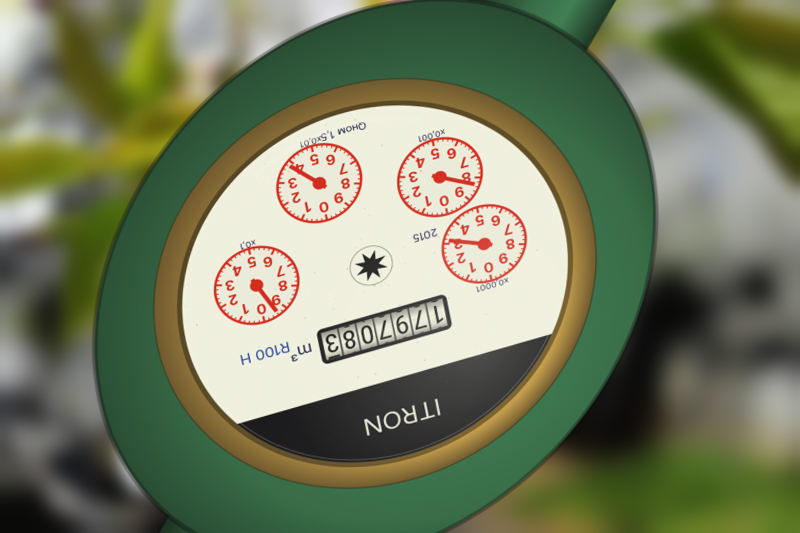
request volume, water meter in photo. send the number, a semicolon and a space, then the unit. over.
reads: 1797082.9383; m³
